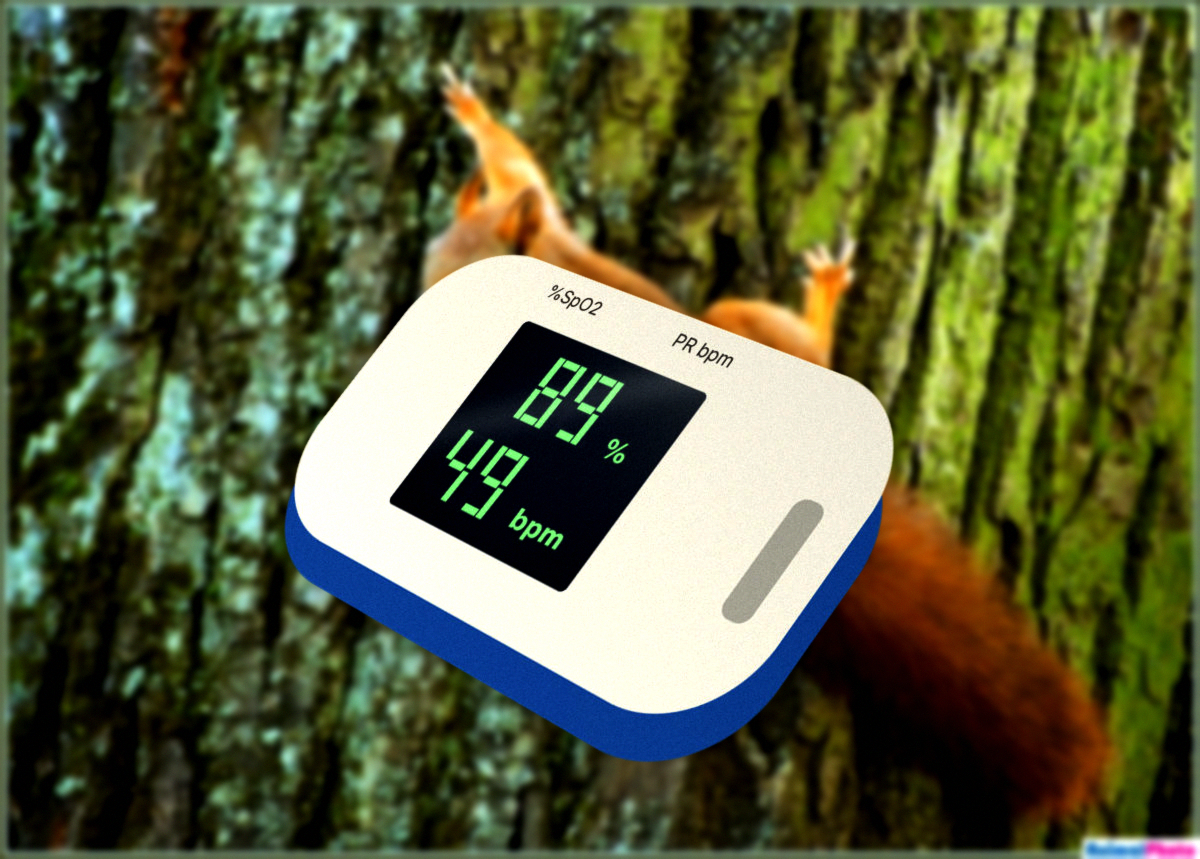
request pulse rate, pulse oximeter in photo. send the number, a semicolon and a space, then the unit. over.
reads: 49; bpm
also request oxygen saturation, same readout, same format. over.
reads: 89; %
